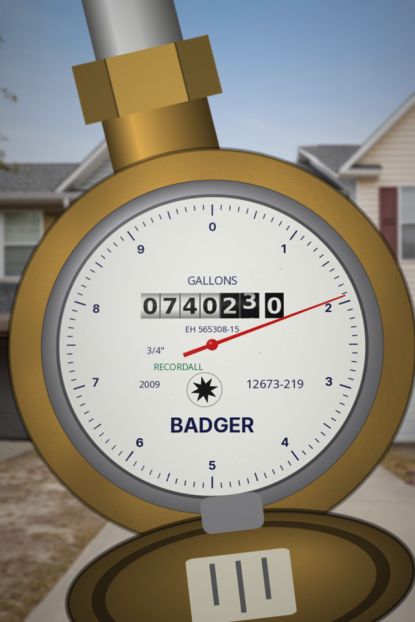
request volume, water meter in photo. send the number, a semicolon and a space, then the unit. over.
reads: 740231.9; gal
